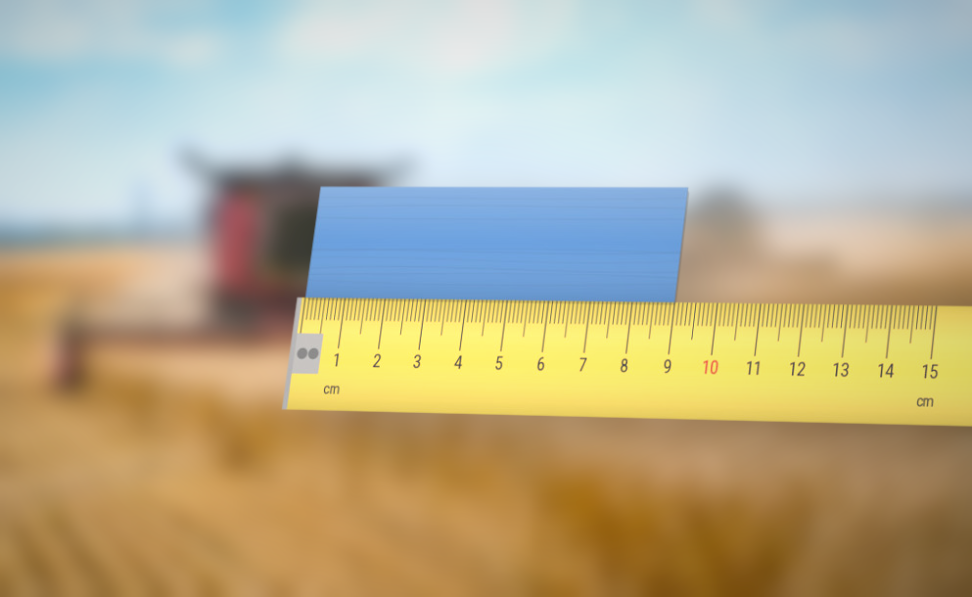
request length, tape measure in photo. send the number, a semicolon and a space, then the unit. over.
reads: 9; cm
